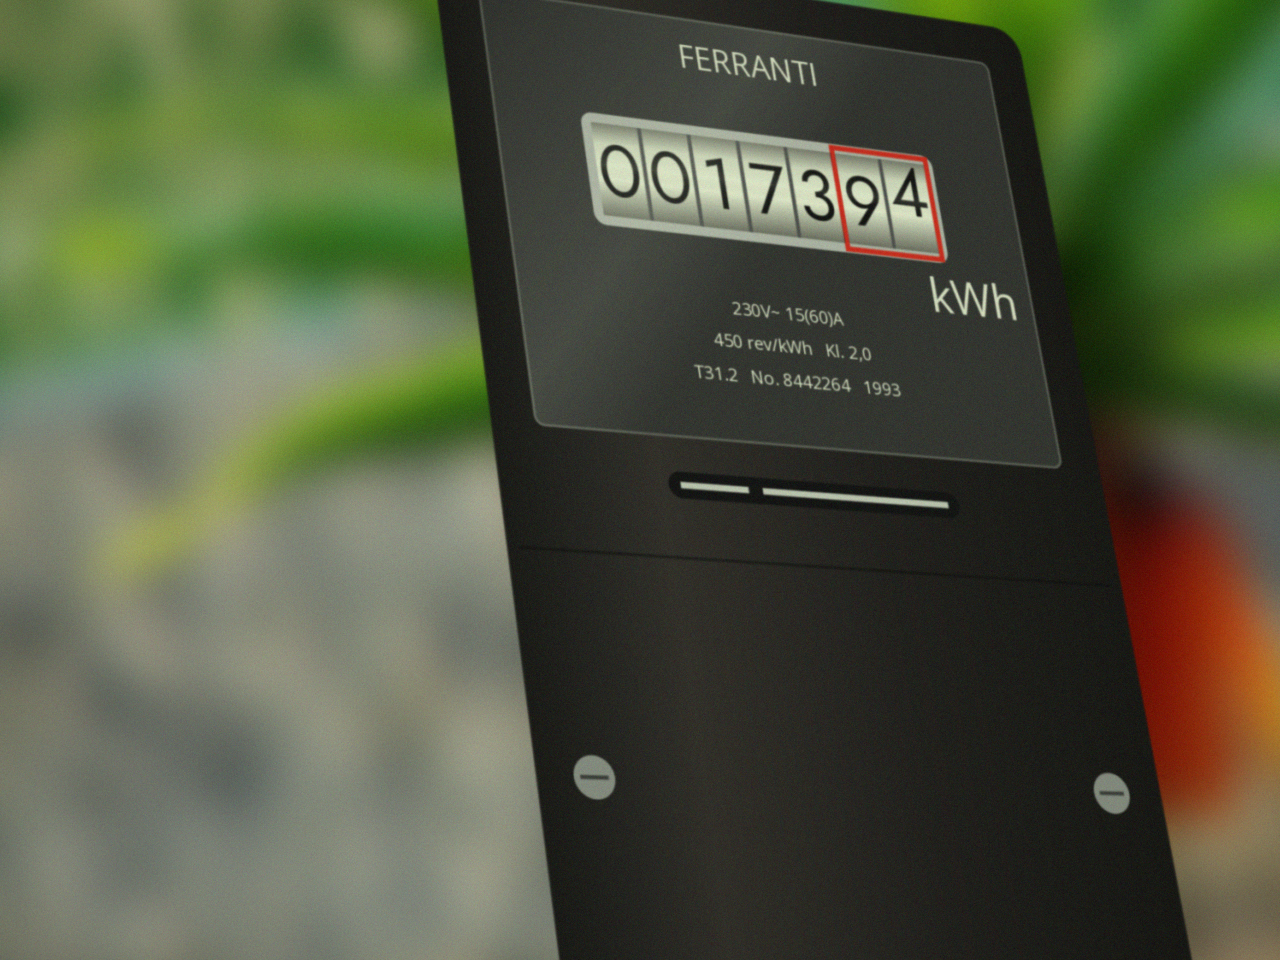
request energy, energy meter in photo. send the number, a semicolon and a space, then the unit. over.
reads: 173.94; kWh
